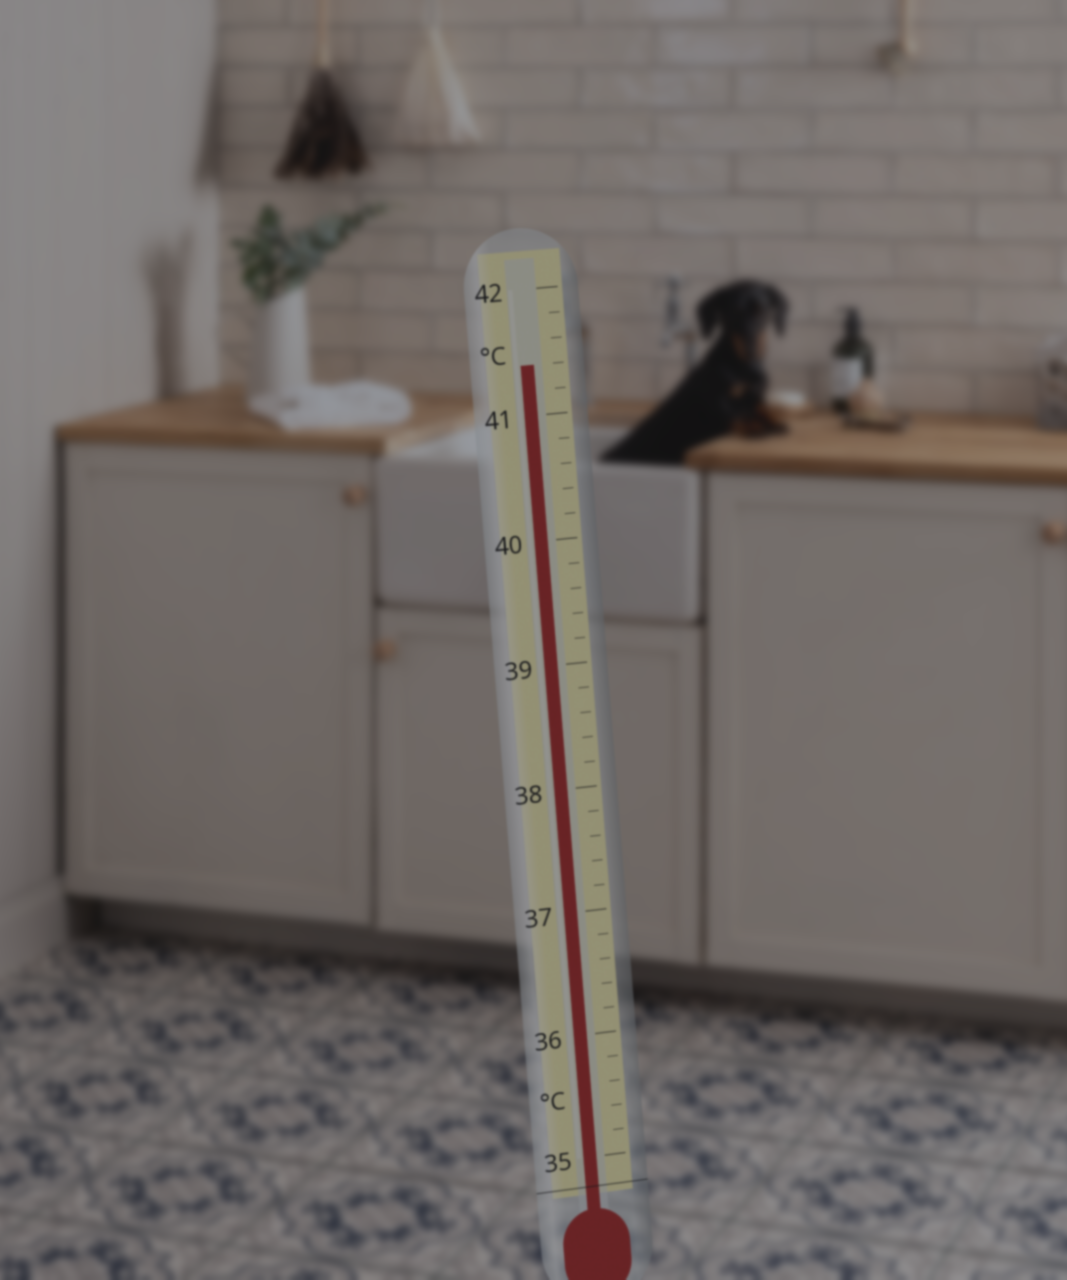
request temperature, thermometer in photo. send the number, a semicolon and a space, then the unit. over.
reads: 41.4; °C
